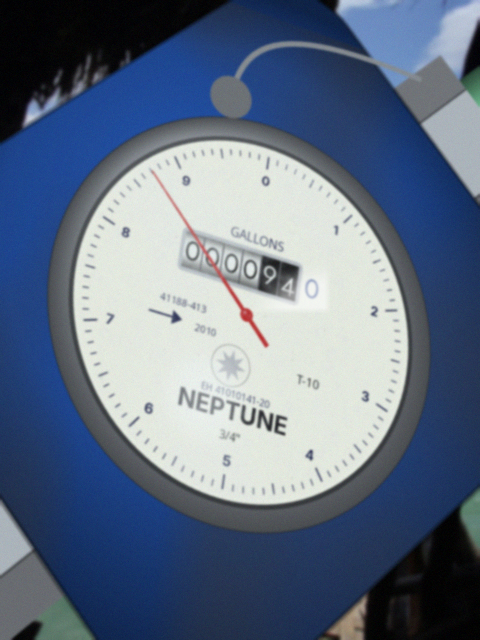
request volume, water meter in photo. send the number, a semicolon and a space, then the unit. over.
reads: 938.7; gal
